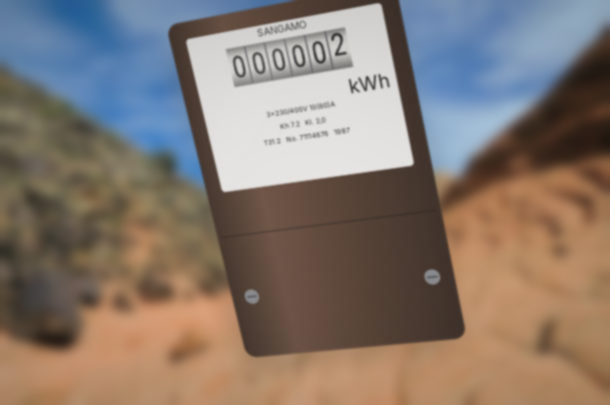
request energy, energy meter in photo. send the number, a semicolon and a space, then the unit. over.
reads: 2; kWh
